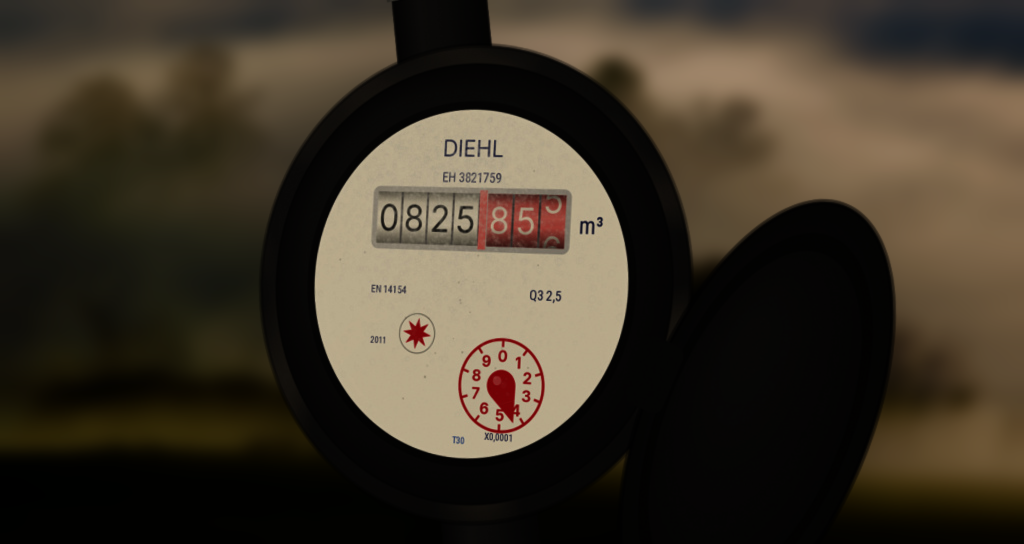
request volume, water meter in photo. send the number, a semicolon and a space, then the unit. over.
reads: 825.8554; m³
